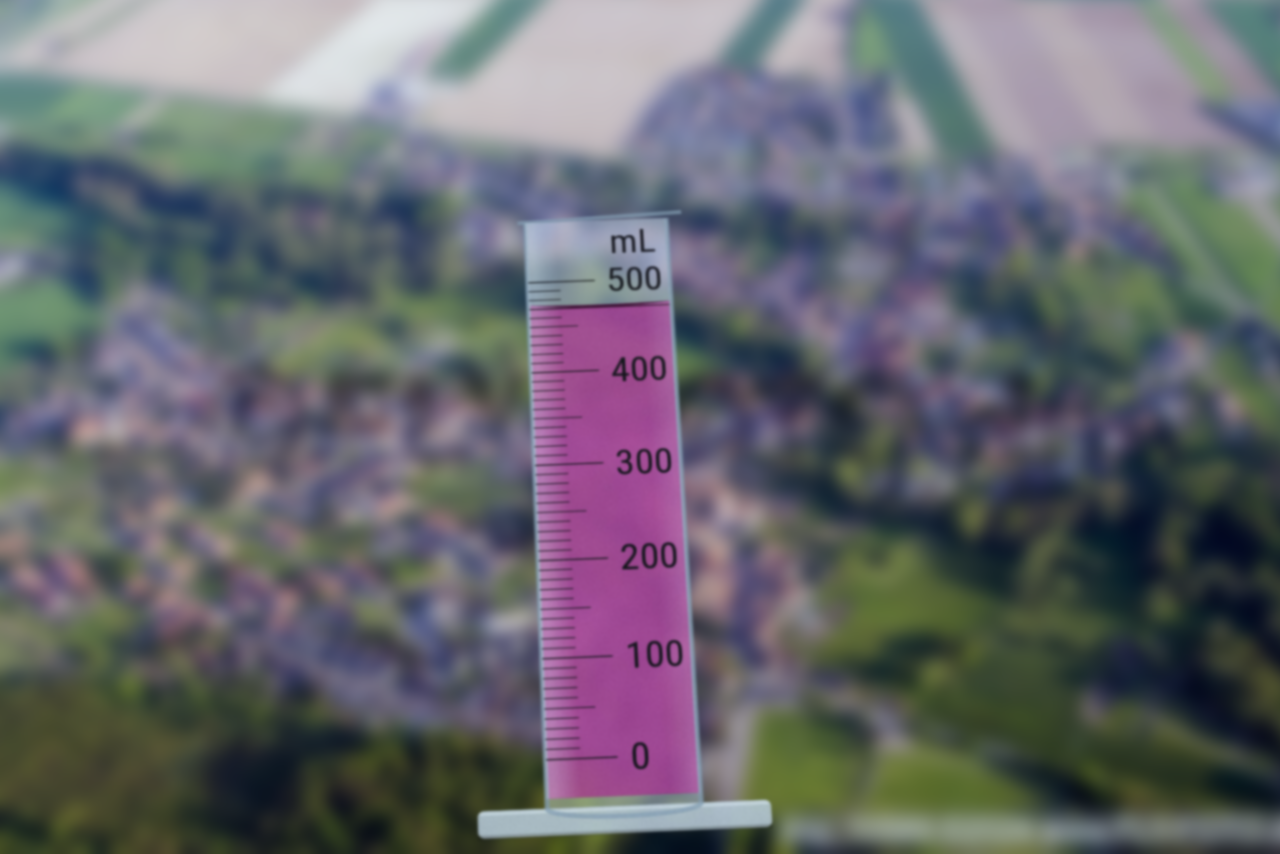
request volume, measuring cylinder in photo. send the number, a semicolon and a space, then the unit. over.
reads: 470; mL
